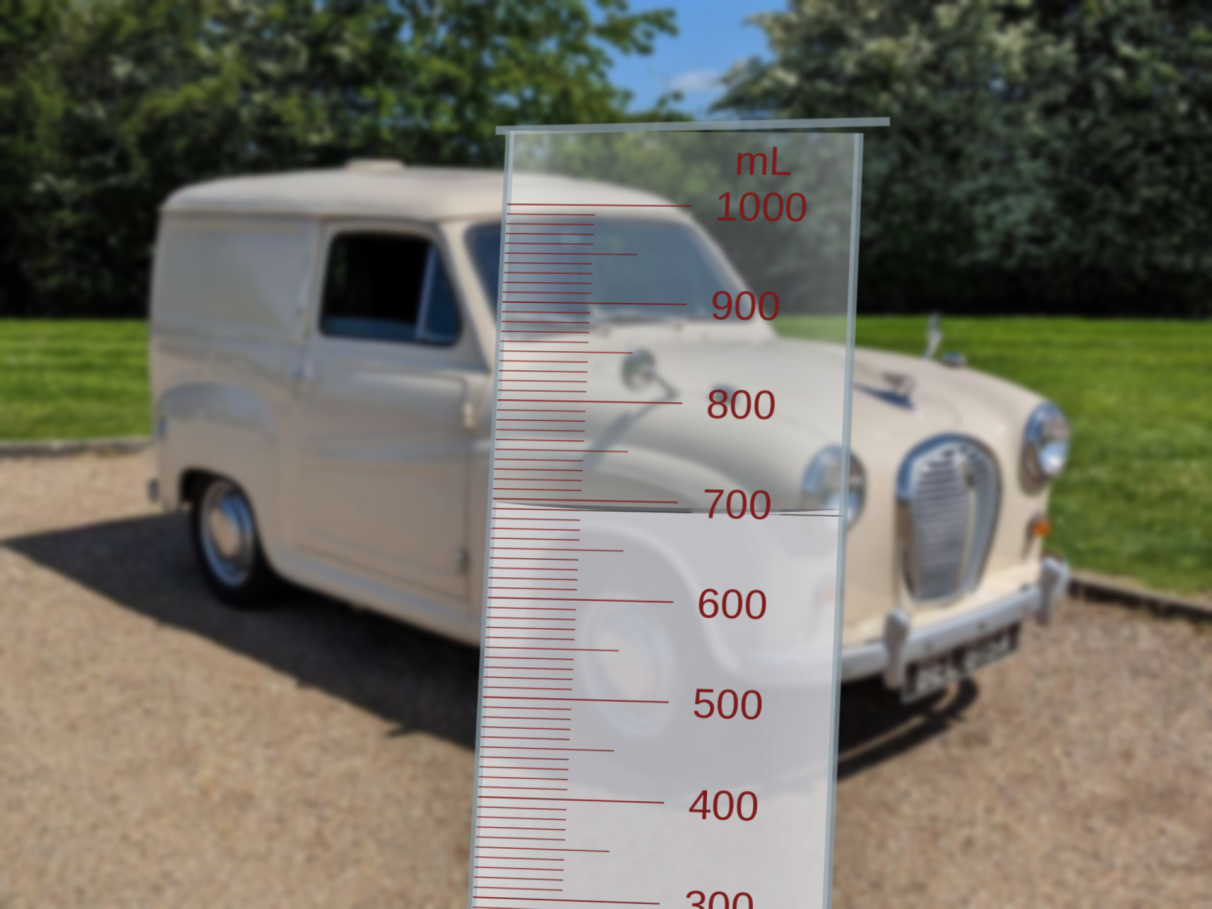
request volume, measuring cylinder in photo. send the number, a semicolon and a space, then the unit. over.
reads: 690; mL
